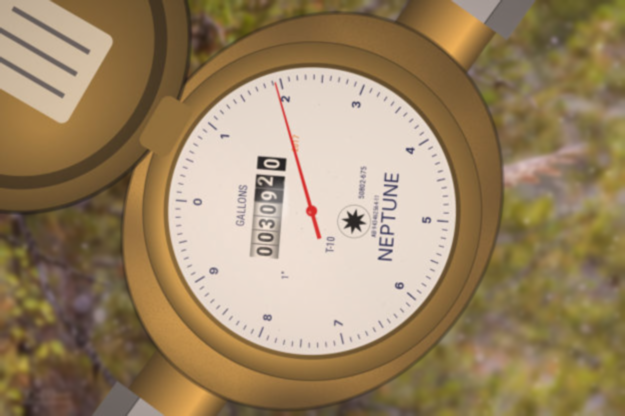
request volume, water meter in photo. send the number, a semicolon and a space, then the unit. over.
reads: 30921.9; gal
